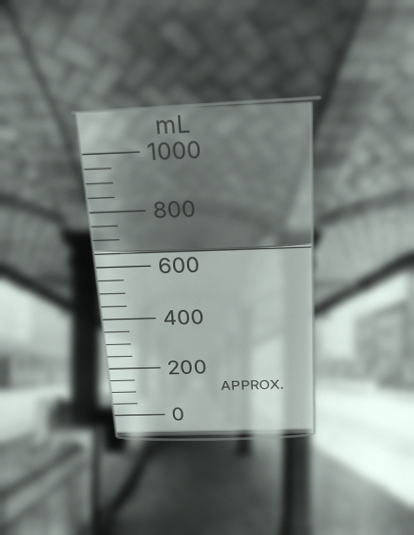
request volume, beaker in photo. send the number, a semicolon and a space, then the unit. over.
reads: 650; mL
